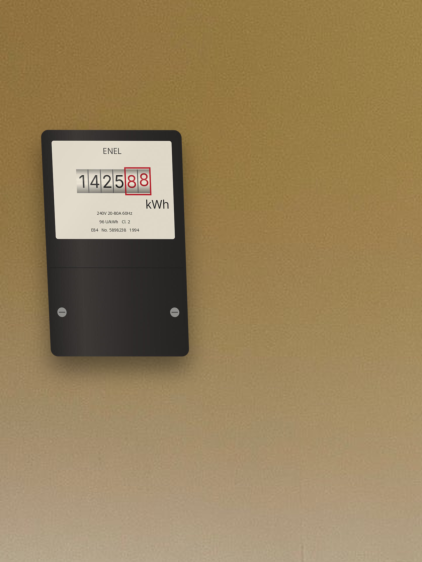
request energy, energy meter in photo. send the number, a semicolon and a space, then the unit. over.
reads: 1425.88; kWh
